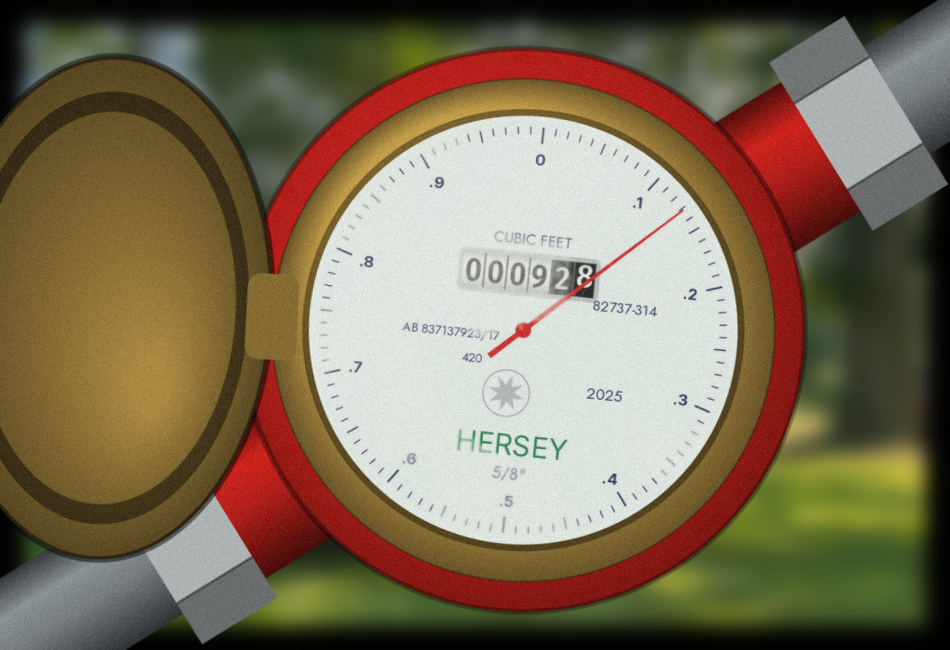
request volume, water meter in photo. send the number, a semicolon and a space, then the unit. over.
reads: 928.13; ft³
